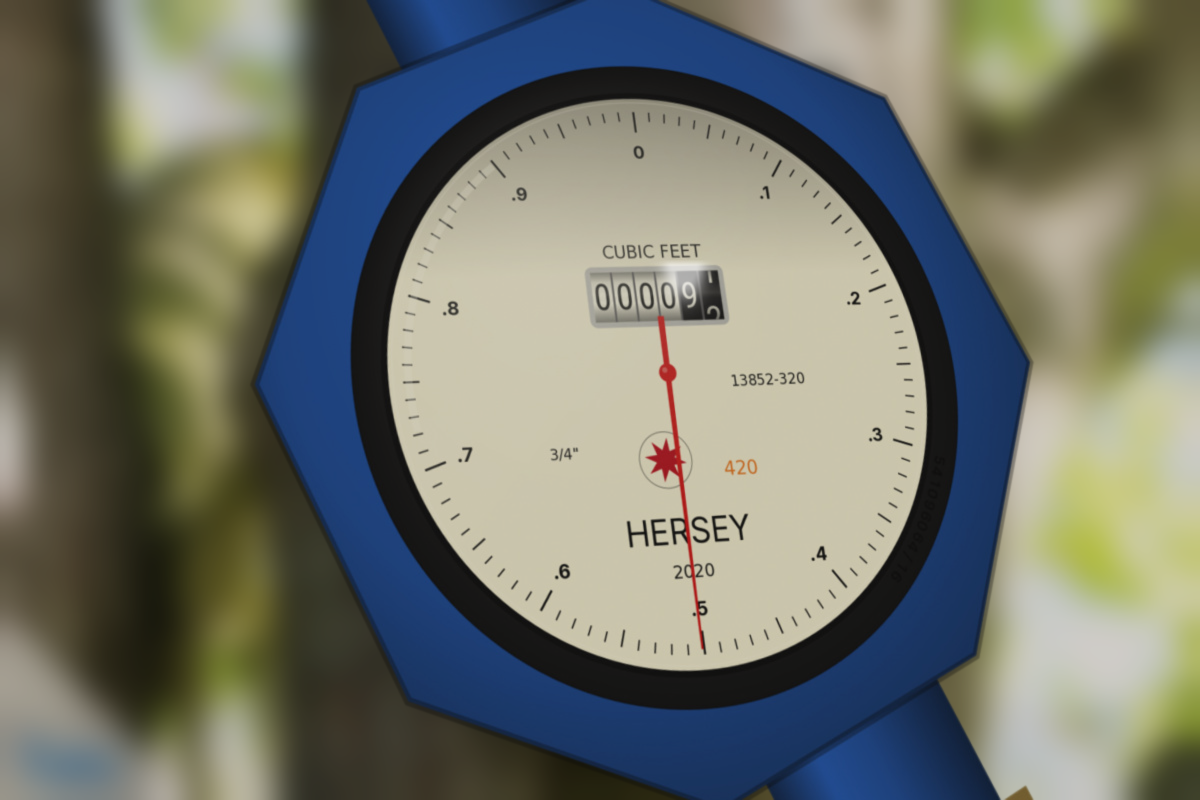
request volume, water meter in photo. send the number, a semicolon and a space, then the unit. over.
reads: 91.50; ft³
